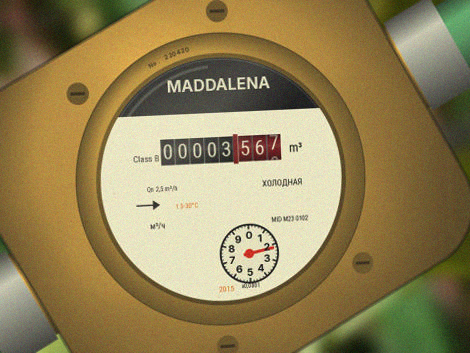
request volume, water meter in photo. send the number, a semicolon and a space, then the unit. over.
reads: 3.5672; m³
